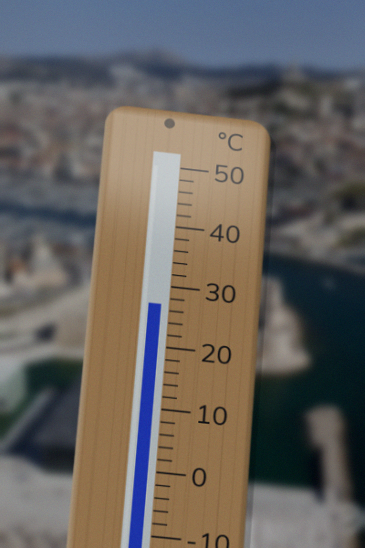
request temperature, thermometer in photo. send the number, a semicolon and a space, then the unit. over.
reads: 27; °C
